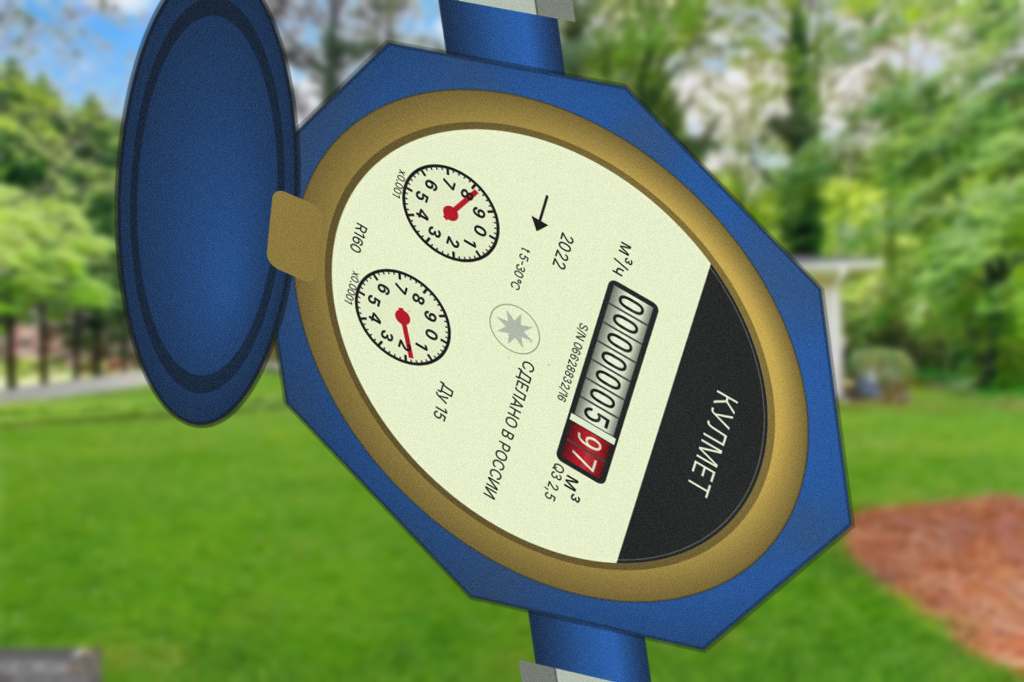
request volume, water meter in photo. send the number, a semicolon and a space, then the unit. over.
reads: 5.9781; m³
